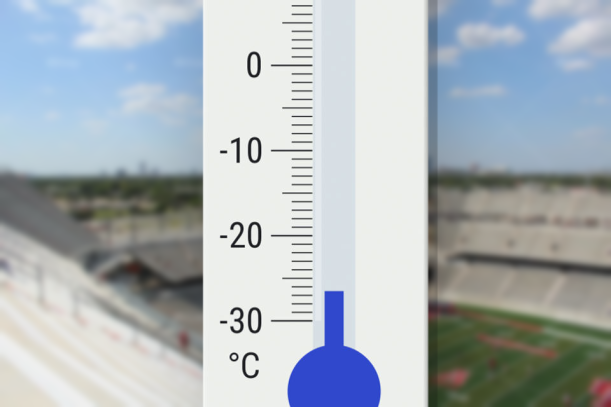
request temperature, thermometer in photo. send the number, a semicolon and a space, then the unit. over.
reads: -26.5; °C
